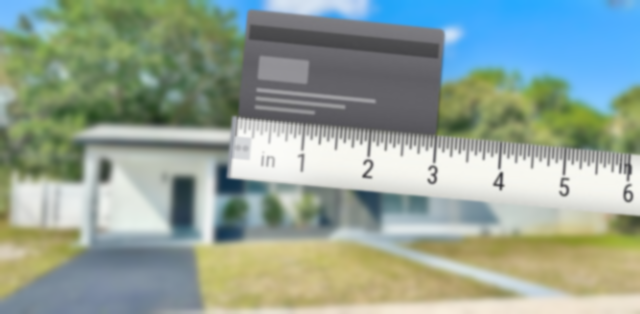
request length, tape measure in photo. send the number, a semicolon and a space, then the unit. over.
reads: 3; in
